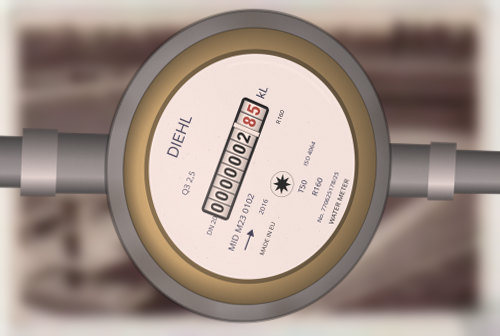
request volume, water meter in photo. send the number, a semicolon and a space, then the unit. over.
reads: 2.85; kL
